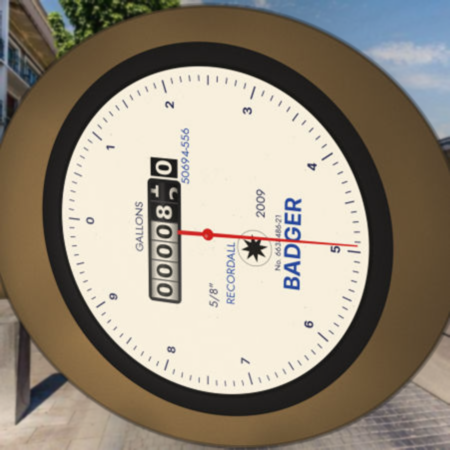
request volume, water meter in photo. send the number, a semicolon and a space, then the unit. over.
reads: 814.9; gal
